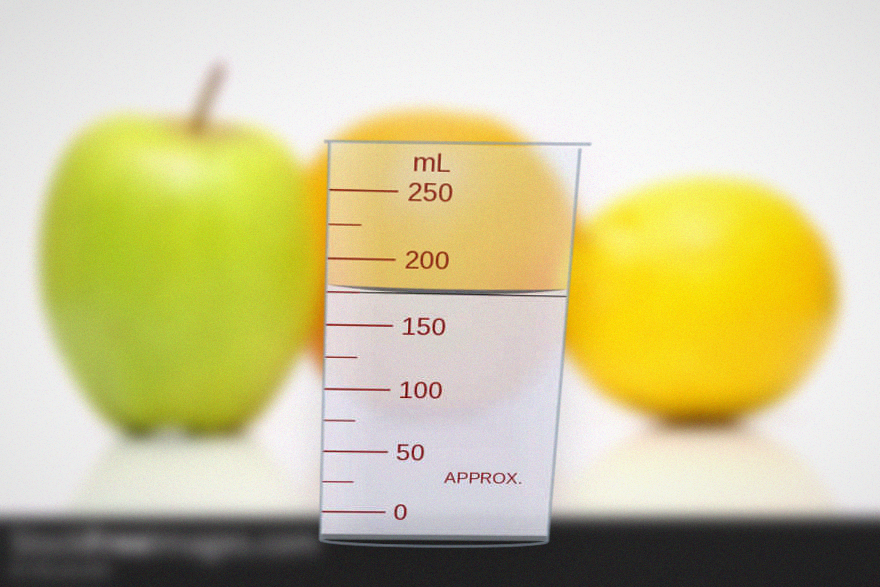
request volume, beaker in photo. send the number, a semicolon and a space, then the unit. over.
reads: 175; mL
